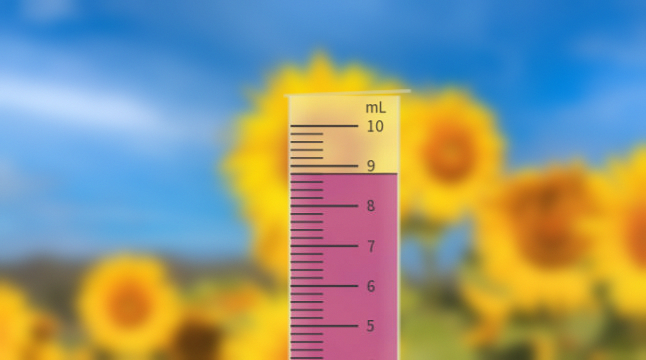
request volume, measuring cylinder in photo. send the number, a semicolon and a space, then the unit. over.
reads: 8.8; mL
